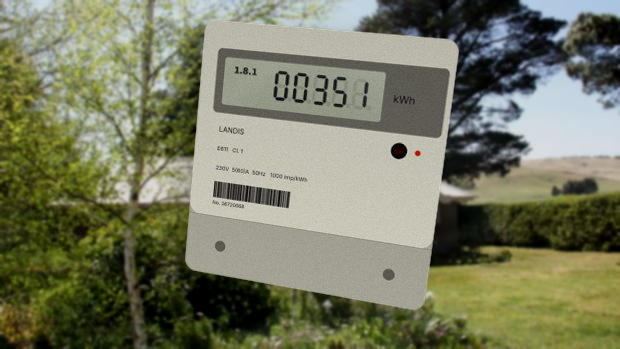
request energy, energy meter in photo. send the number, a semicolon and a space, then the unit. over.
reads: 351; kWh
